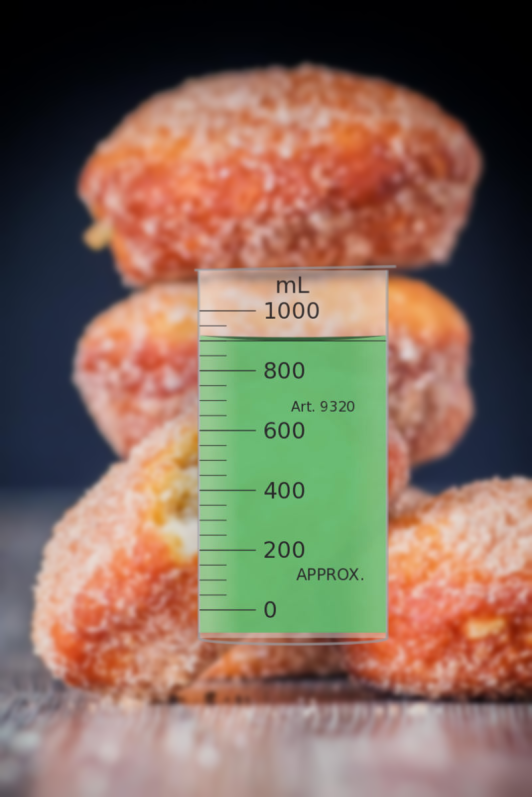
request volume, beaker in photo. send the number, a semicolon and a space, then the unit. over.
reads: 900; mL
